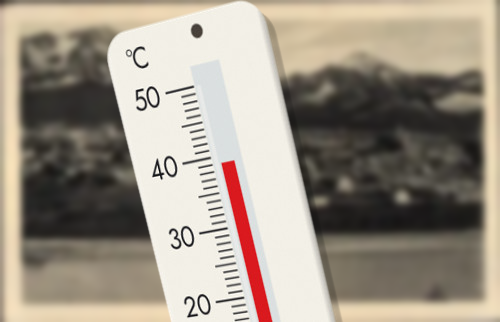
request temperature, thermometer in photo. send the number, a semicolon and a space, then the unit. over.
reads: 39; °C
